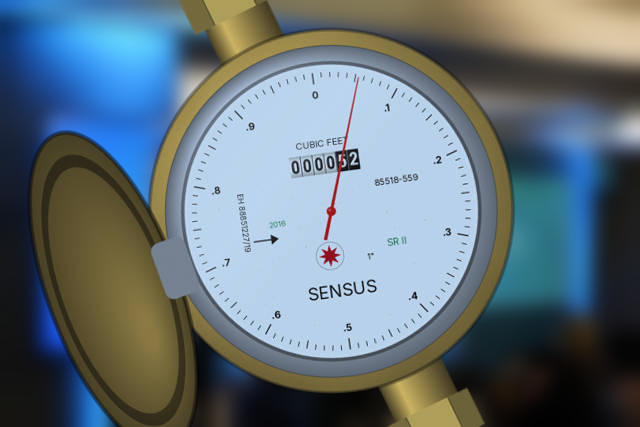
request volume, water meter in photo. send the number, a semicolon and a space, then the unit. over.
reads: 52.05; ft³
